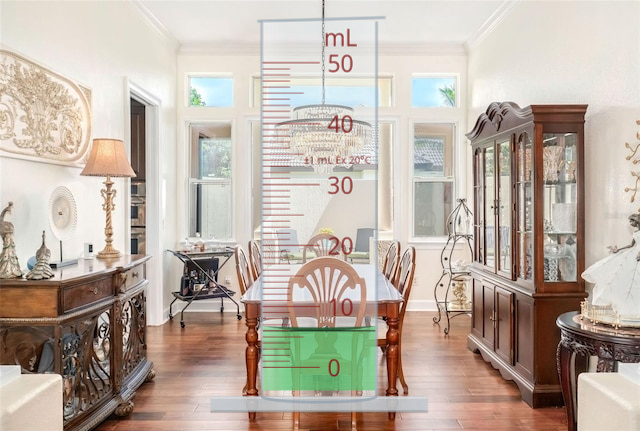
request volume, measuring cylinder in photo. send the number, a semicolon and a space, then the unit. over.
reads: 6; mL
